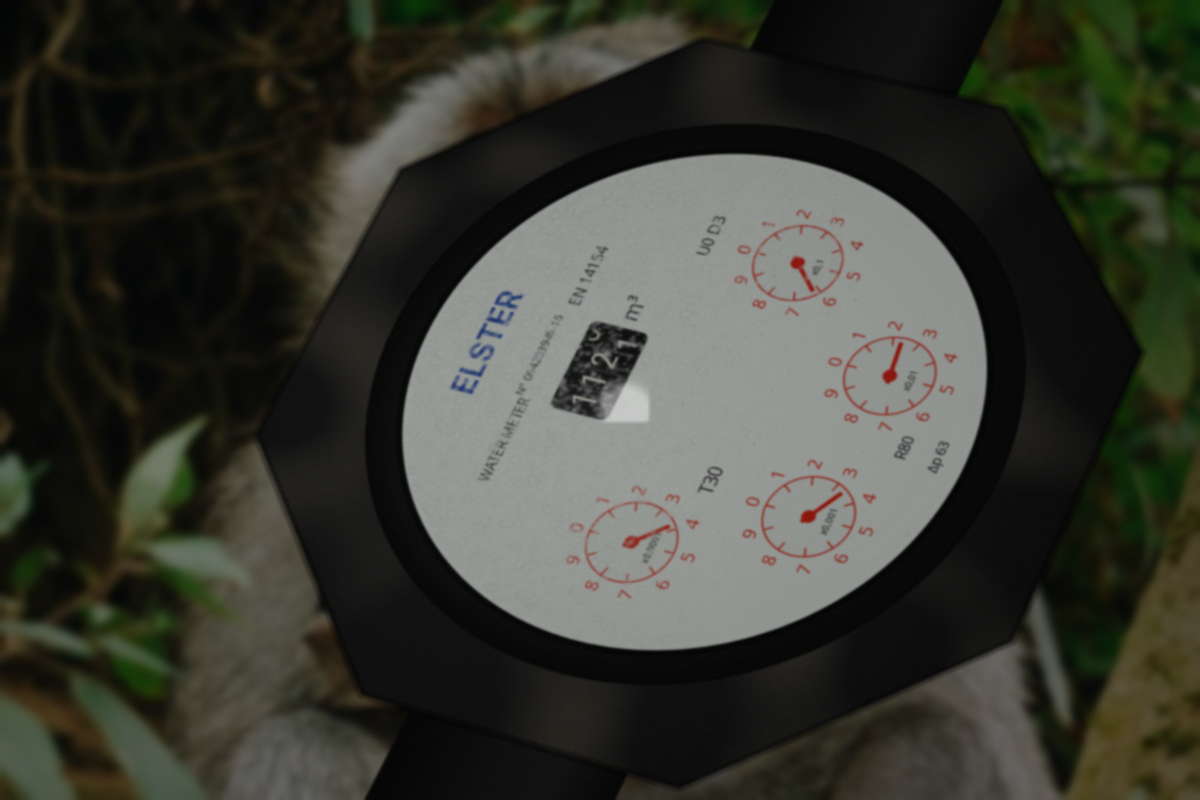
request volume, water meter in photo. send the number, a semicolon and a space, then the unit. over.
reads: 1120.6233; m³
